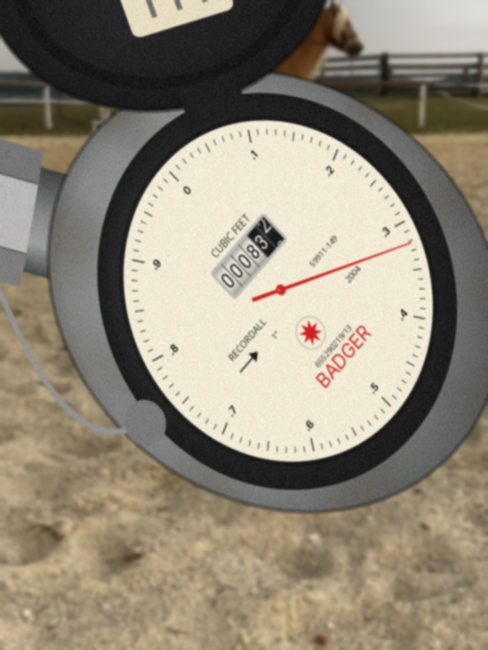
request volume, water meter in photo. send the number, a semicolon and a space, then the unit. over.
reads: 832.32; ft³
